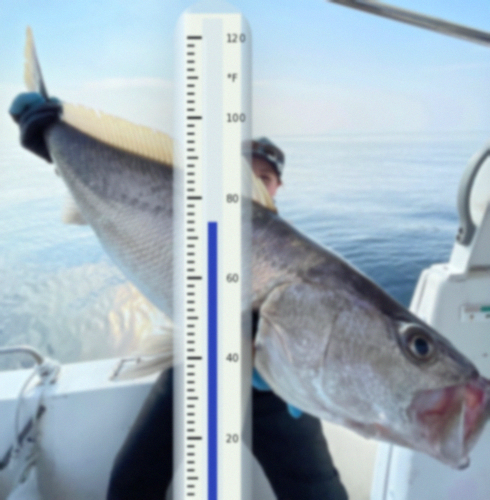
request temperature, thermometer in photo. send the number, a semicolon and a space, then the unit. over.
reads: 74; °F
